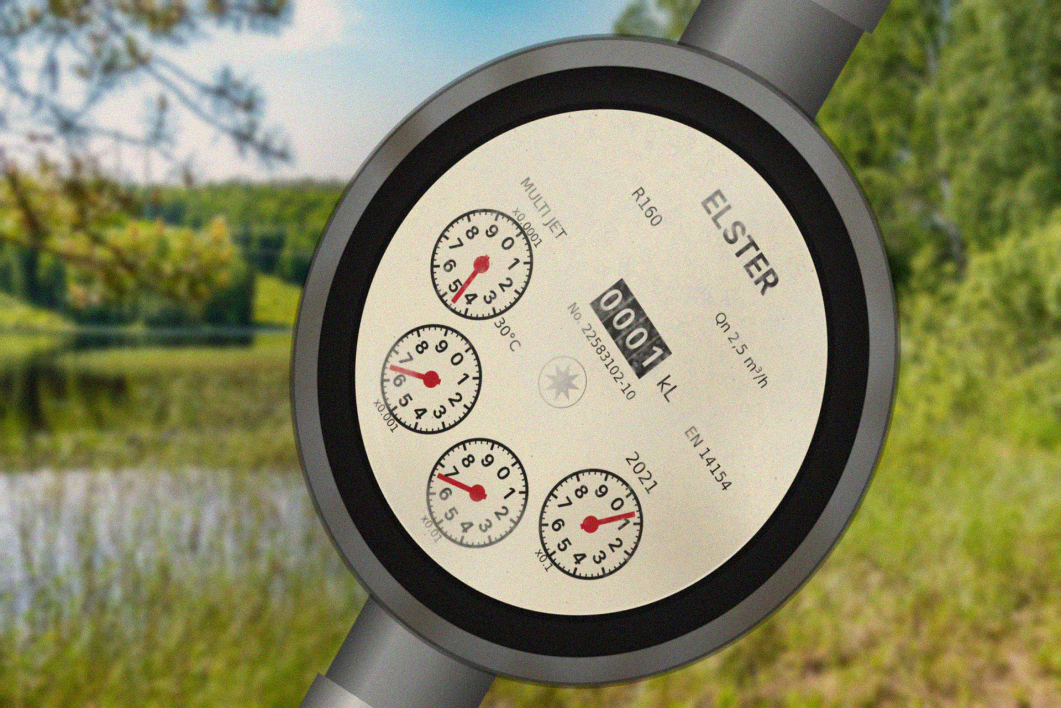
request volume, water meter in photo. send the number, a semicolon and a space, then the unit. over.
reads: 1.0664; kL
